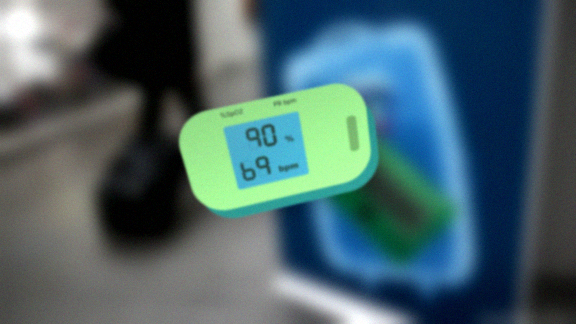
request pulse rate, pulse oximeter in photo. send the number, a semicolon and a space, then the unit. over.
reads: 69; bpm
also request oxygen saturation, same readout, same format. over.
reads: 90; %
